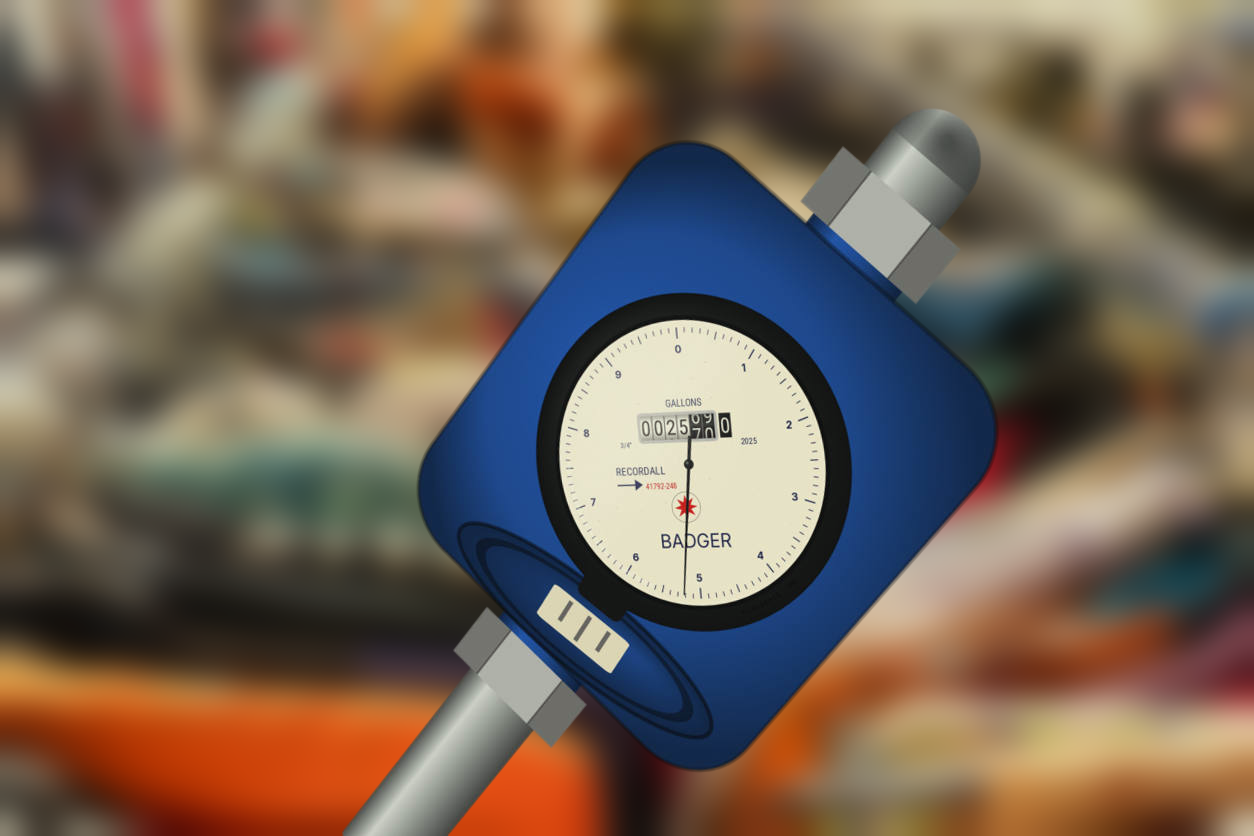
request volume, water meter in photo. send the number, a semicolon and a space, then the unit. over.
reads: 25695.2; gal
